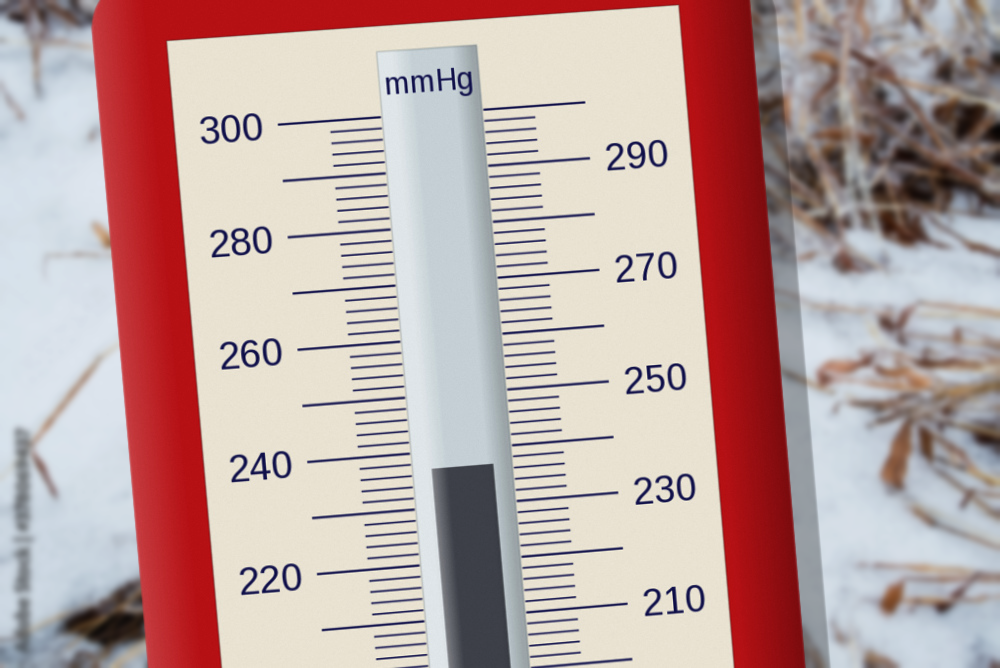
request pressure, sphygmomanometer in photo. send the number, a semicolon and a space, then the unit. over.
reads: 237; mmHg
